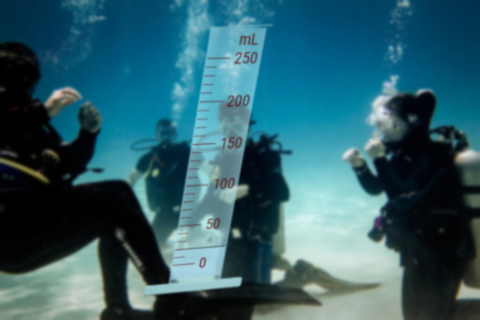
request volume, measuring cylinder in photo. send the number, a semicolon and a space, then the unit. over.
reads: 20; mL
